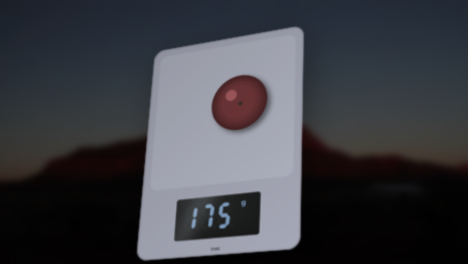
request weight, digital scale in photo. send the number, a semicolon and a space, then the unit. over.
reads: 175; g
